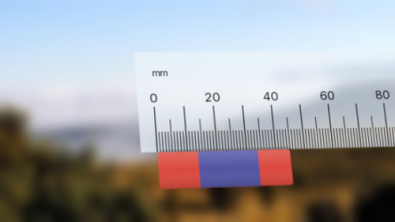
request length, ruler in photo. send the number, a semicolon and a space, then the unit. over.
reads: 45; mm
